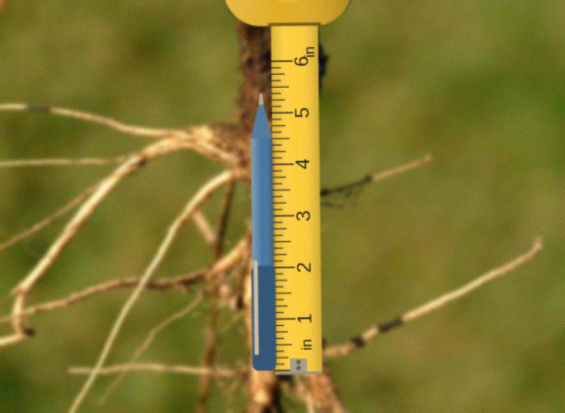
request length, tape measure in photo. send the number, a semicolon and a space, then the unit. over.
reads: 5.375; in
